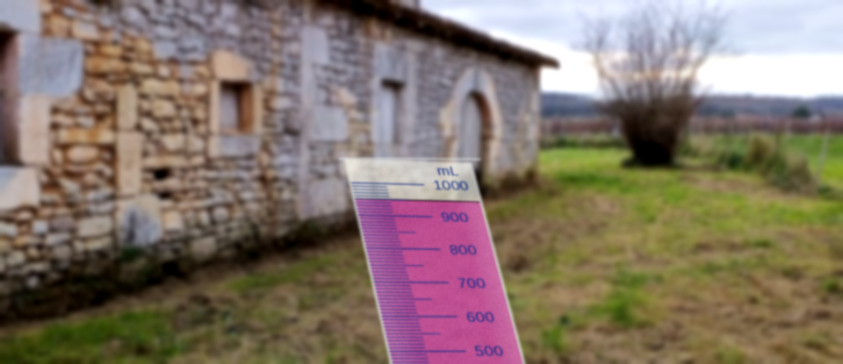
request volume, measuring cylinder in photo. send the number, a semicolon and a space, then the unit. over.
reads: 950; mL
